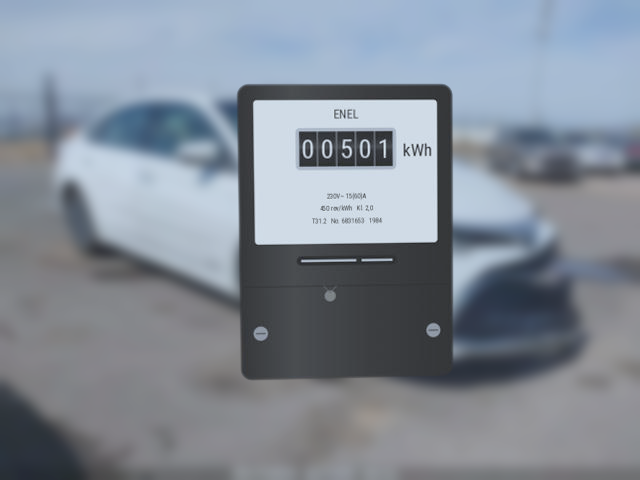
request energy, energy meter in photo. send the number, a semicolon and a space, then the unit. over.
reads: 501; kWh
